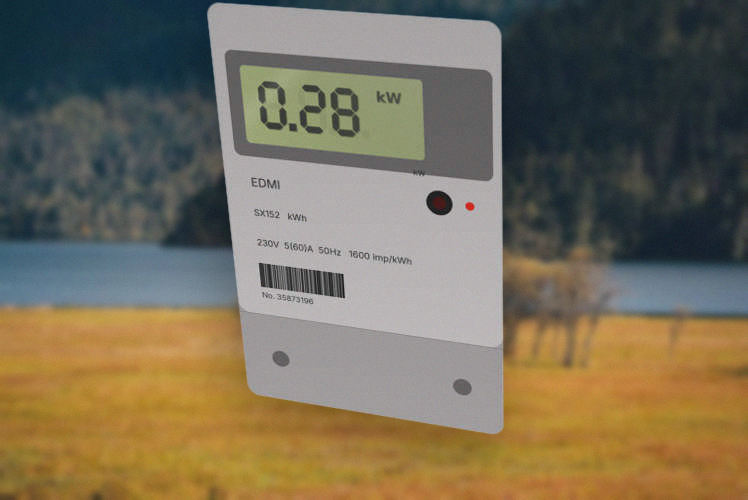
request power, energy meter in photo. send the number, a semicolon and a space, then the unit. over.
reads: 0.28; kW
